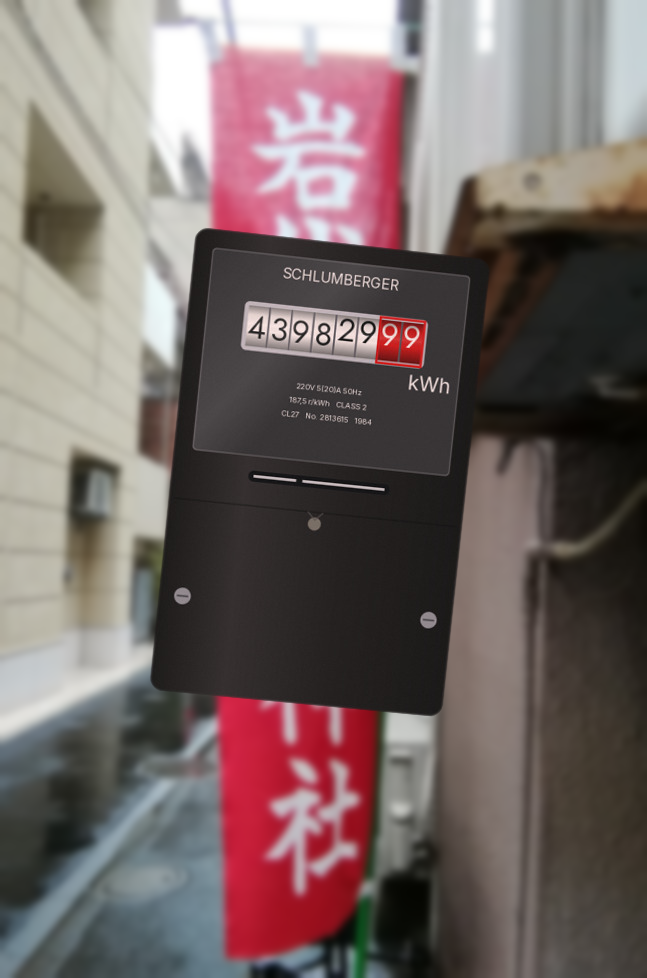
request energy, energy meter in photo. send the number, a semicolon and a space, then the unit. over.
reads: 439829.99; kWh
